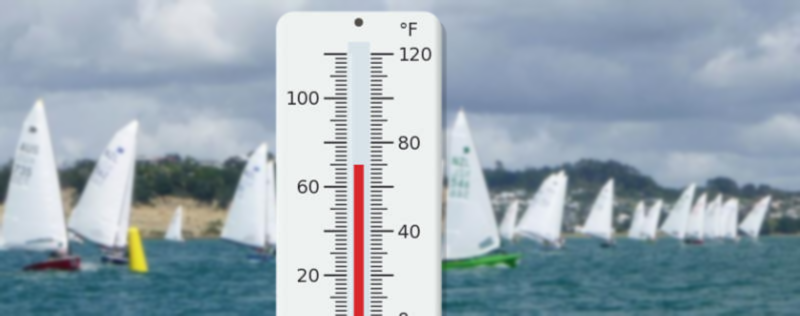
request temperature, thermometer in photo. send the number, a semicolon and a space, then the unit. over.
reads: 70; °F
